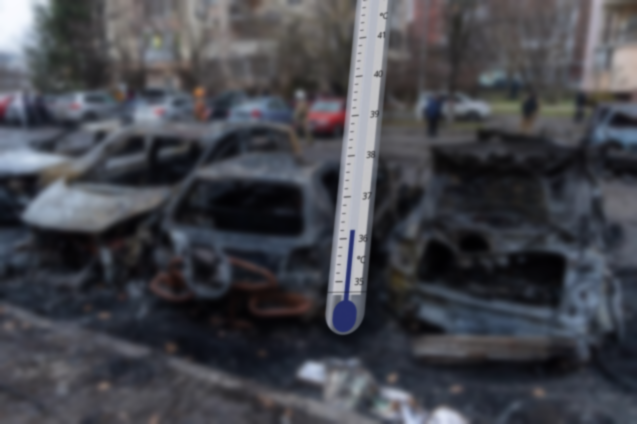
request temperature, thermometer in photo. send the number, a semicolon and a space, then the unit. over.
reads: 36.2; °C
